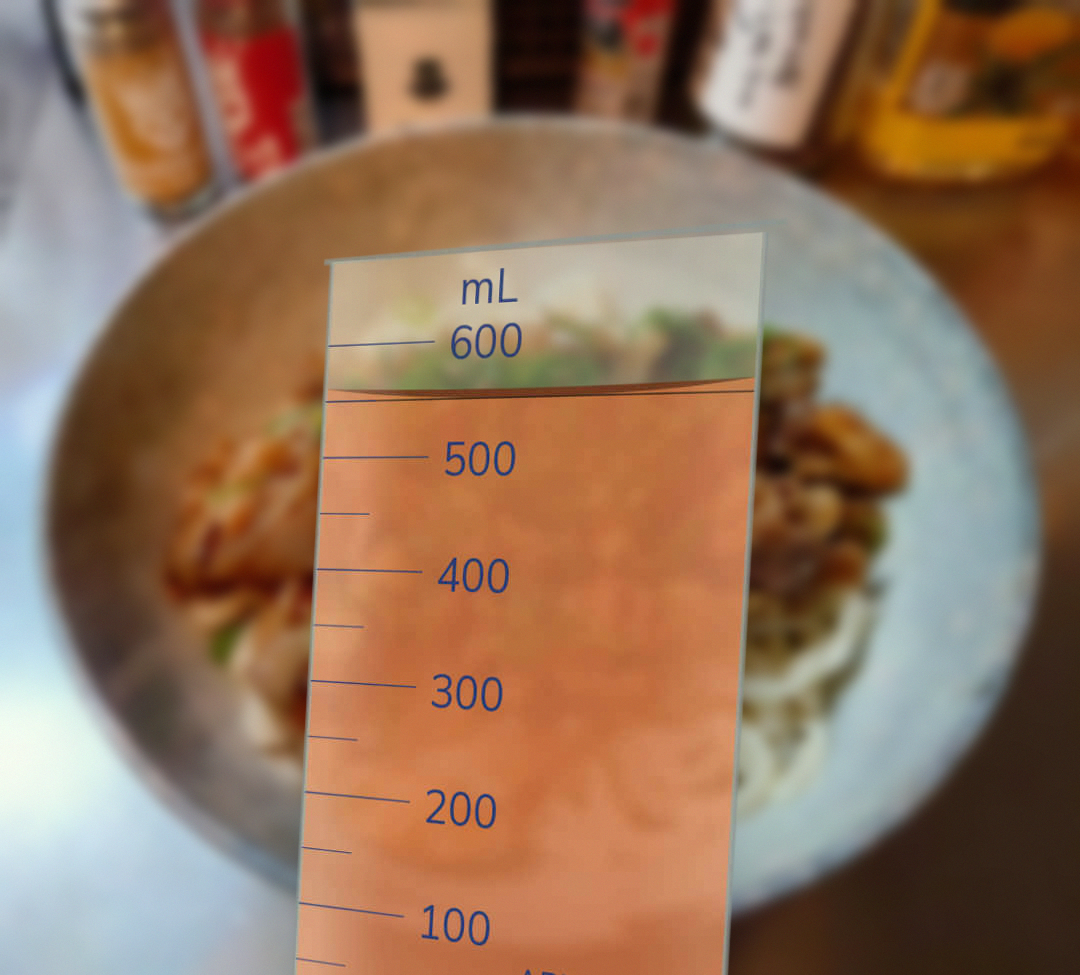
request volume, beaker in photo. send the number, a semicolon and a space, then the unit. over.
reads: 550; mL
